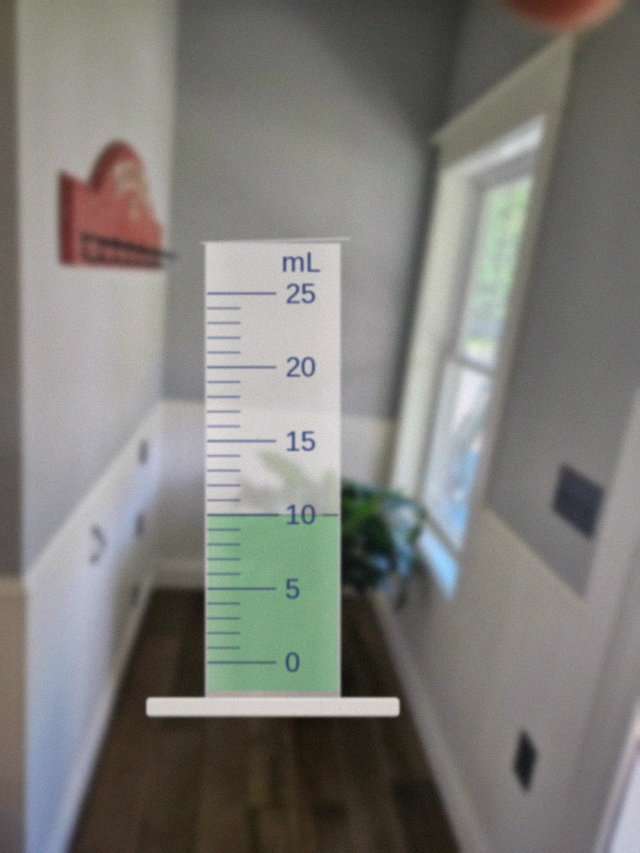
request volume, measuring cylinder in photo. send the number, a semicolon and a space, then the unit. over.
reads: 10; mL
